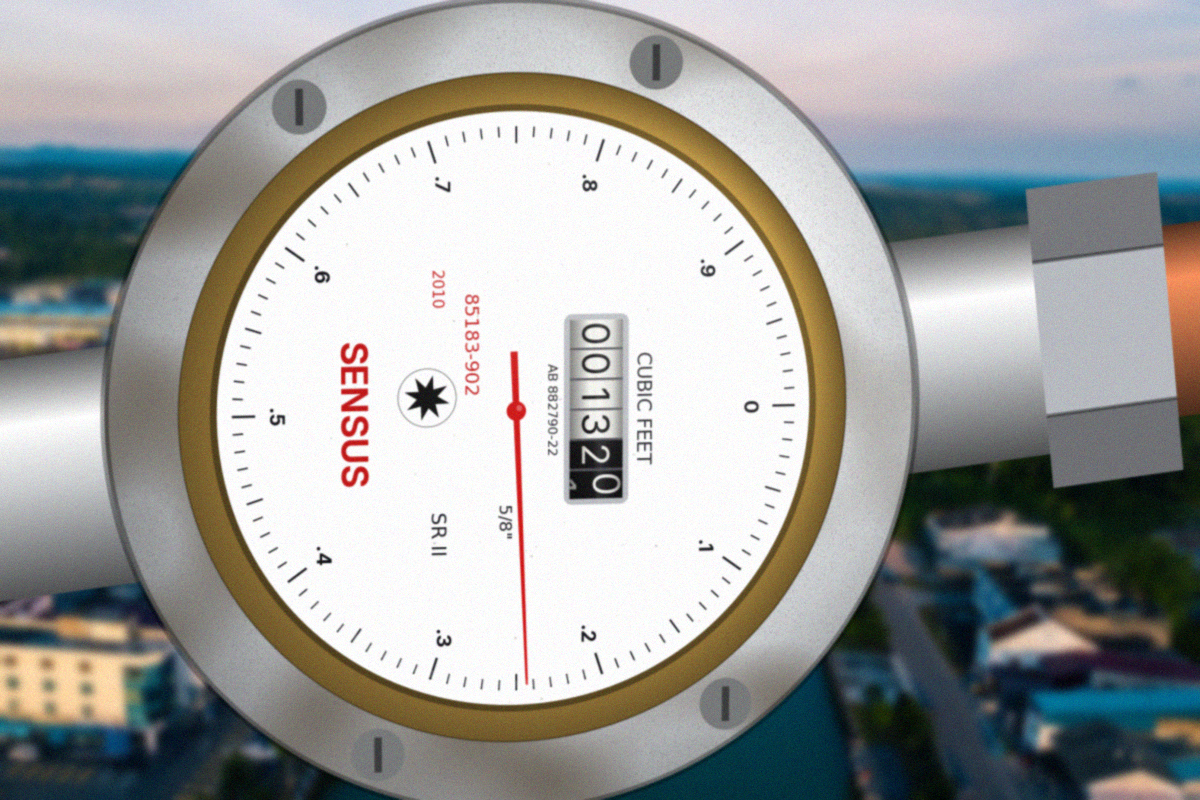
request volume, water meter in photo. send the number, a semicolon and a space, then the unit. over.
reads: 1320.24; ft³
